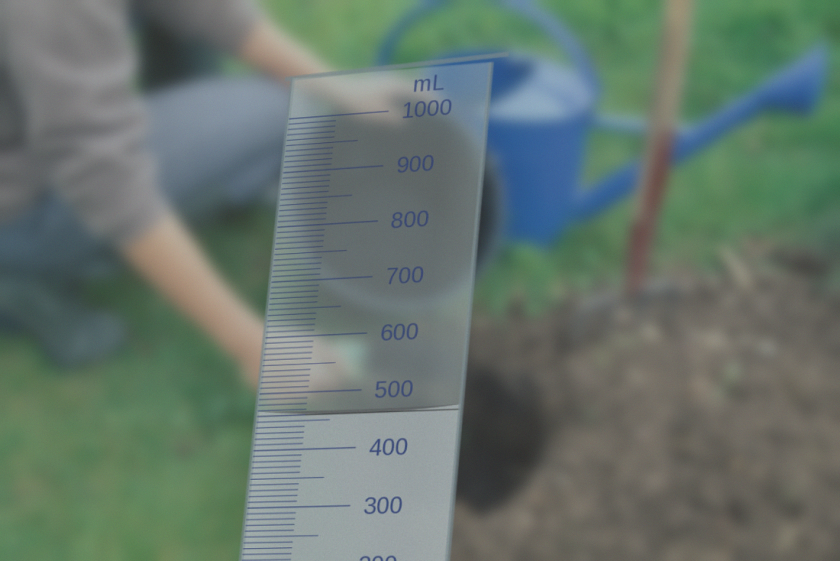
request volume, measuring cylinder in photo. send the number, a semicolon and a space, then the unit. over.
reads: 460; mL
